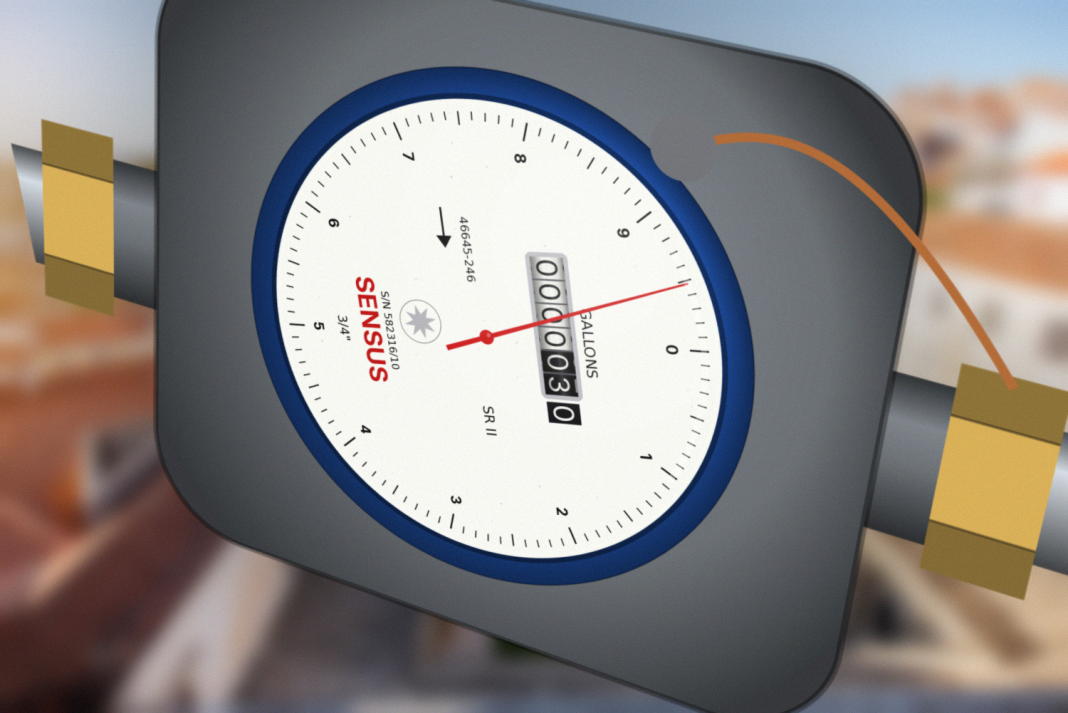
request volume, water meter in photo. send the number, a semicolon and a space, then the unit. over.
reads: 29.5; gal
